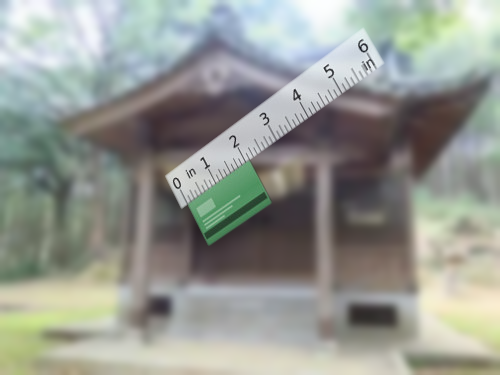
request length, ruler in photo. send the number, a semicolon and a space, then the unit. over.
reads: 2.125; in
